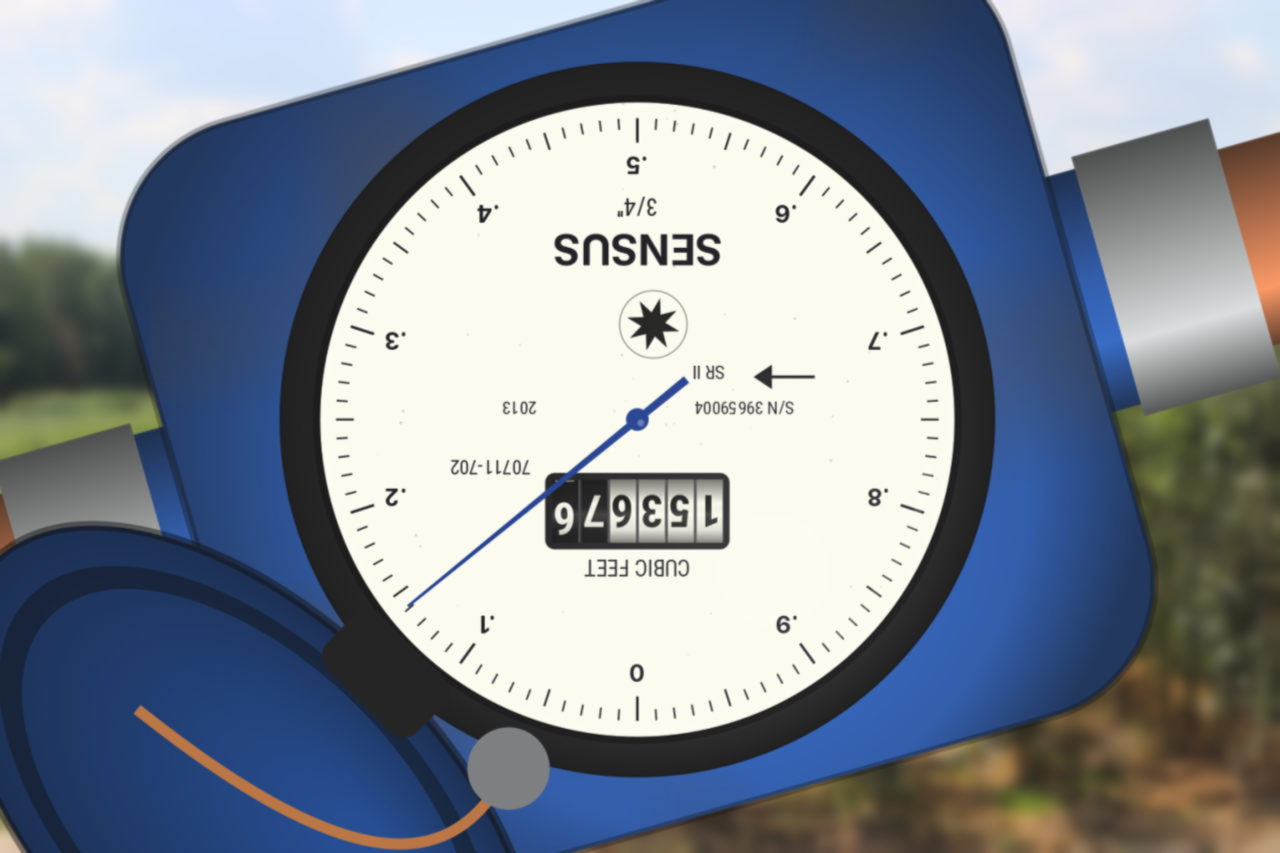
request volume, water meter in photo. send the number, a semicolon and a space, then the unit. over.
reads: 153676.14; ft³
